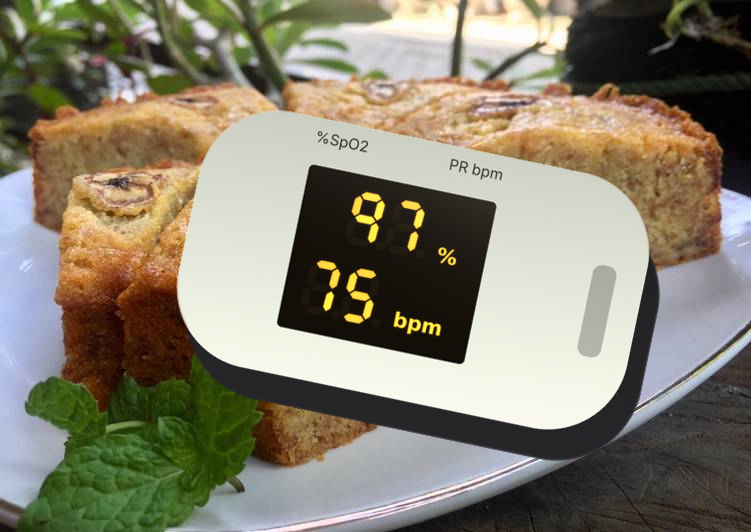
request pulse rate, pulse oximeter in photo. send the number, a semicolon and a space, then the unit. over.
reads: 75; bpm
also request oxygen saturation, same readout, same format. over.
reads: 97; %
